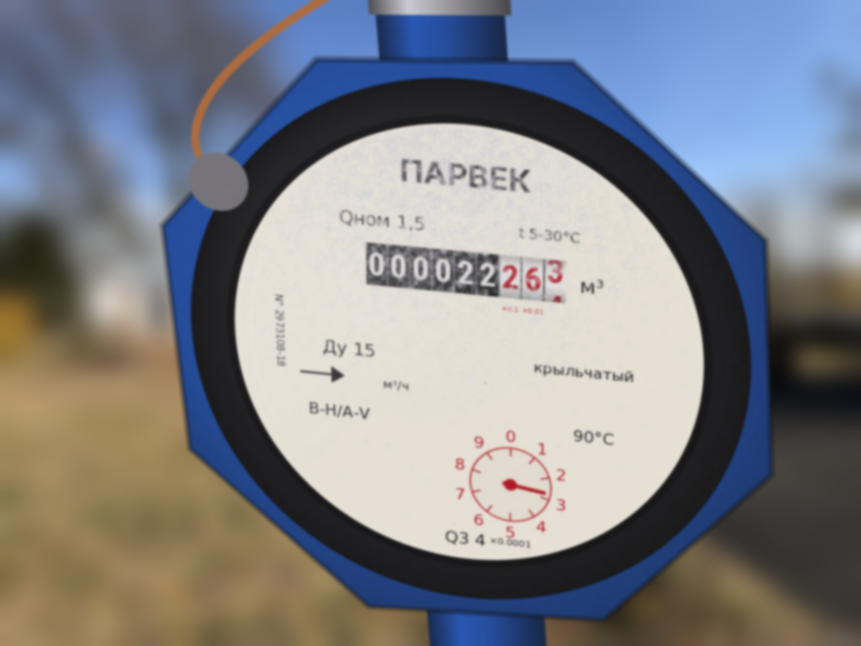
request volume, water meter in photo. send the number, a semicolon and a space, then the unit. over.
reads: 22.2632; m³
